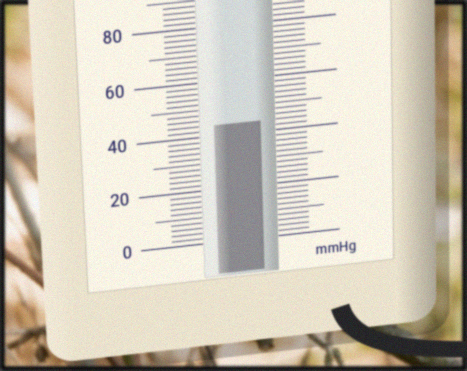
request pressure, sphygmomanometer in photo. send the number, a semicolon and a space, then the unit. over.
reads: 44; mmHg
